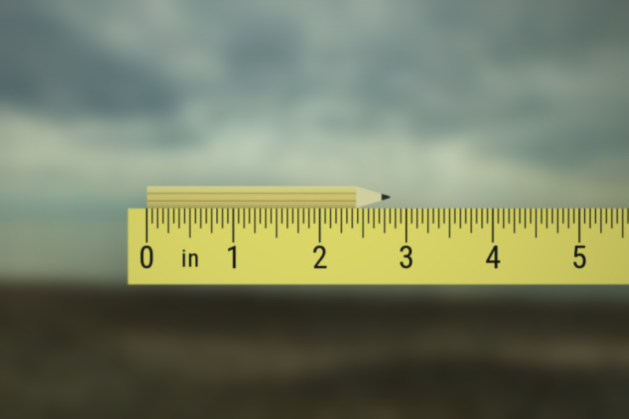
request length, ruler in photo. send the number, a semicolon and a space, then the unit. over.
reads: 2.8125; in
